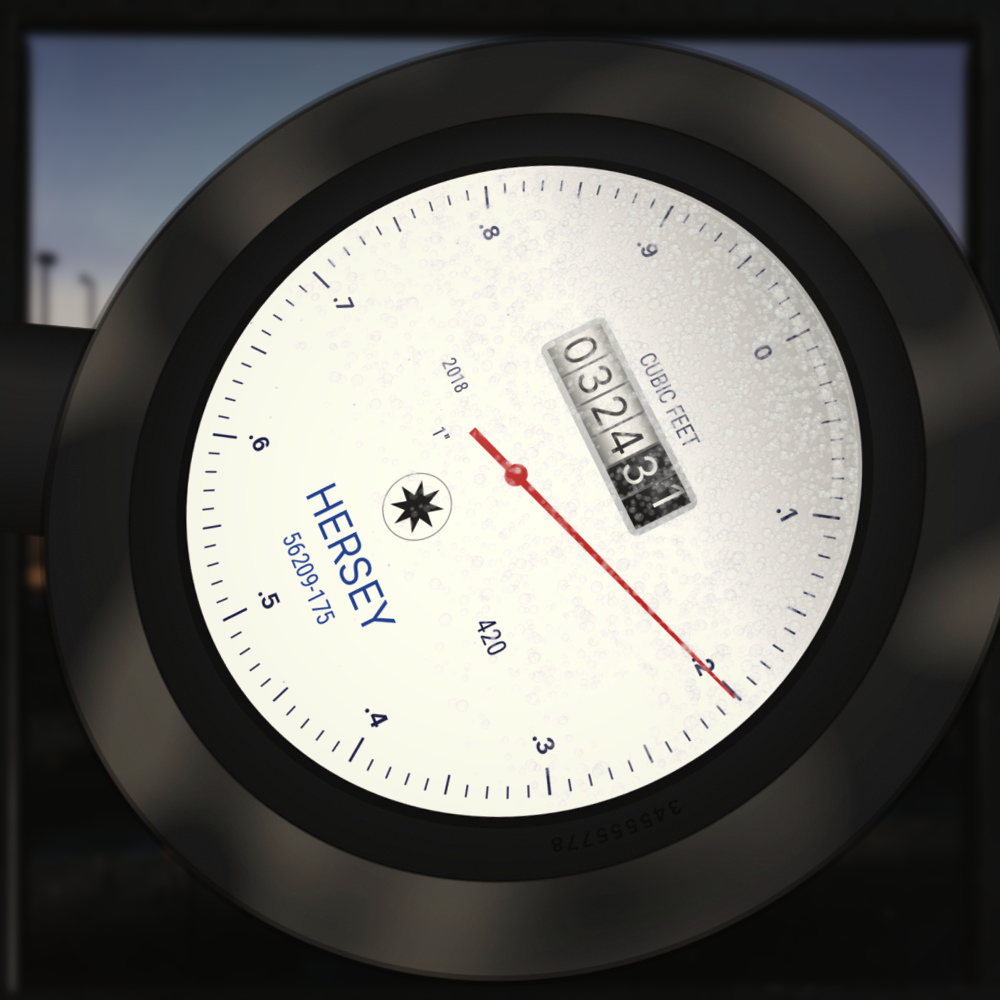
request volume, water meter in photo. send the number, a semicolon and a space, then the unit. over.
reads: 32431.20; ft³
